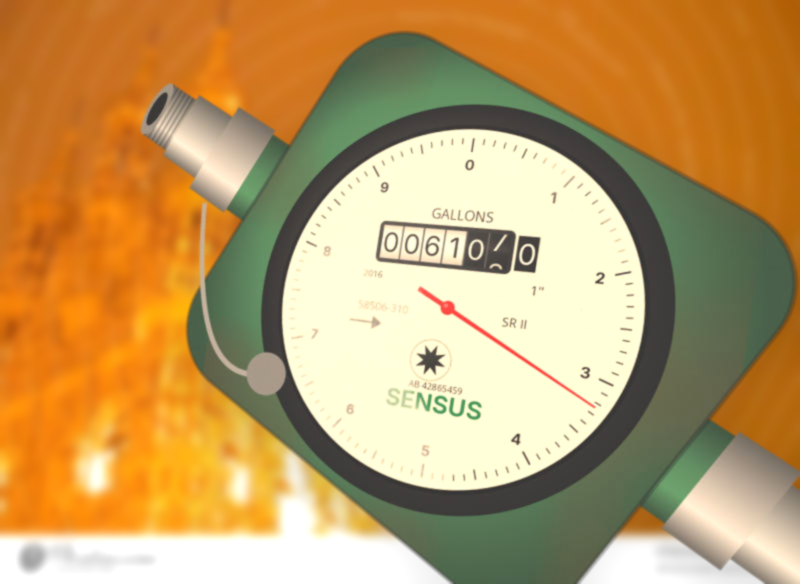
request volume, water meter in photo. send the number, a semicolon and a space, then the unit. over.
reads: 61073.2; gal
